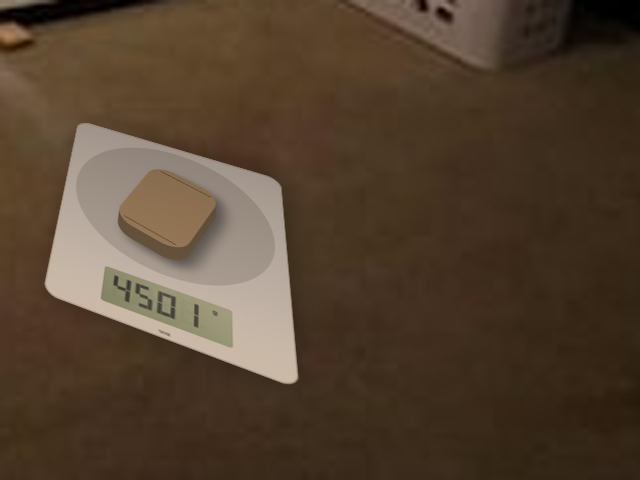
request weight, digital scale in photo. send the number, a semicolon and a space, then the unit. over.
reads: 4501; g
